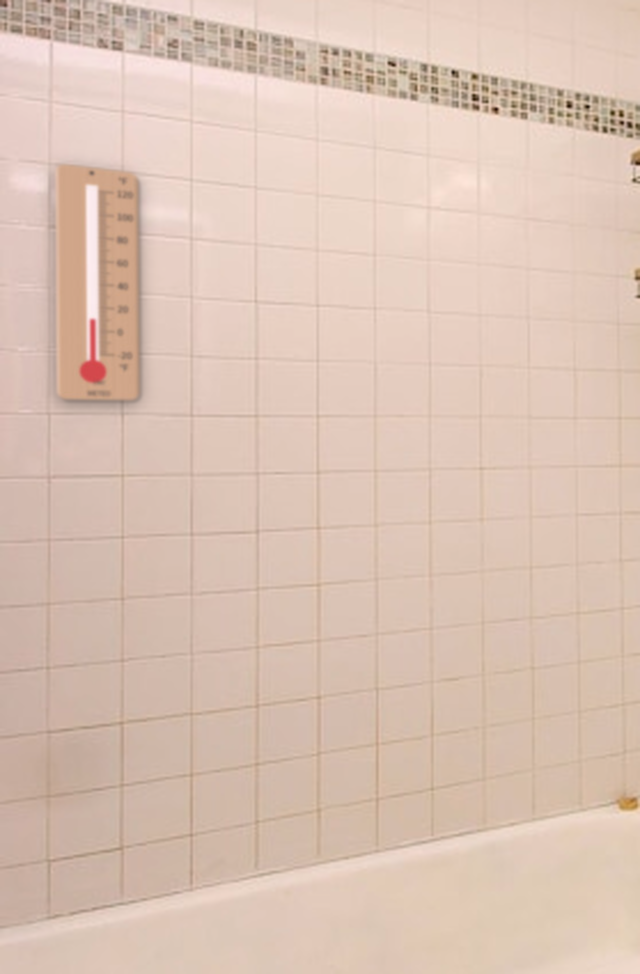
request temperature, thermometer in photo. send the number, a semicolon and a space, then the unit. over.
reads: 10; °F
